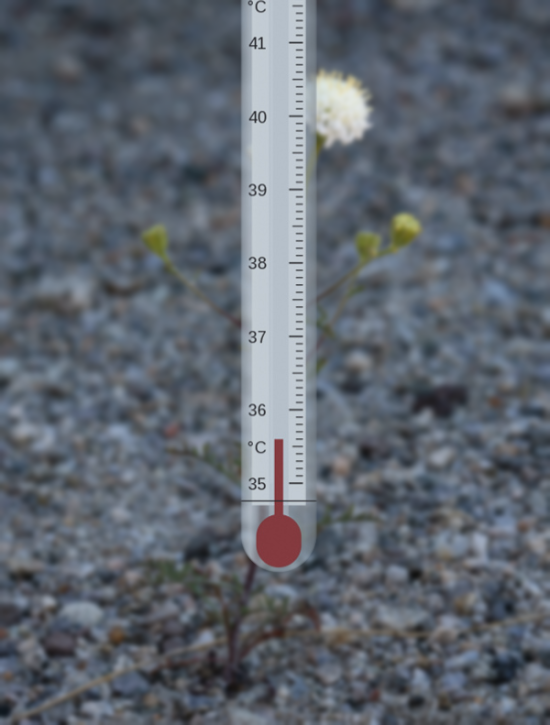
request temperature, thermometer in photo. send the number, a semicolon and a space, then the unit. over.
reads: 35.6; °C
